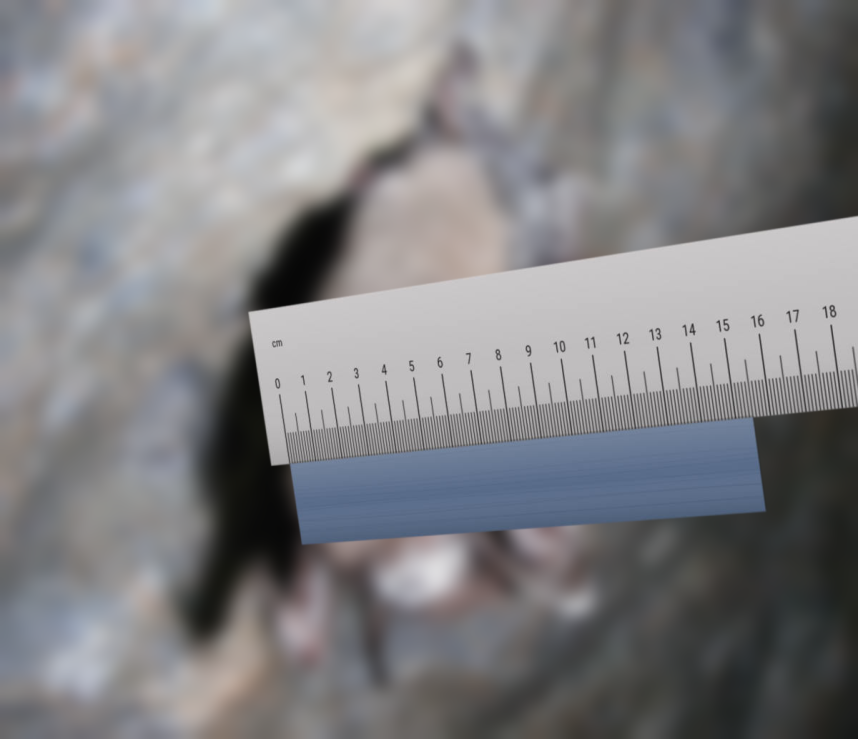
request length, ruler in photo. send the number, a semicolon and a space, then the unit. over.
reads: 15.5; cm
